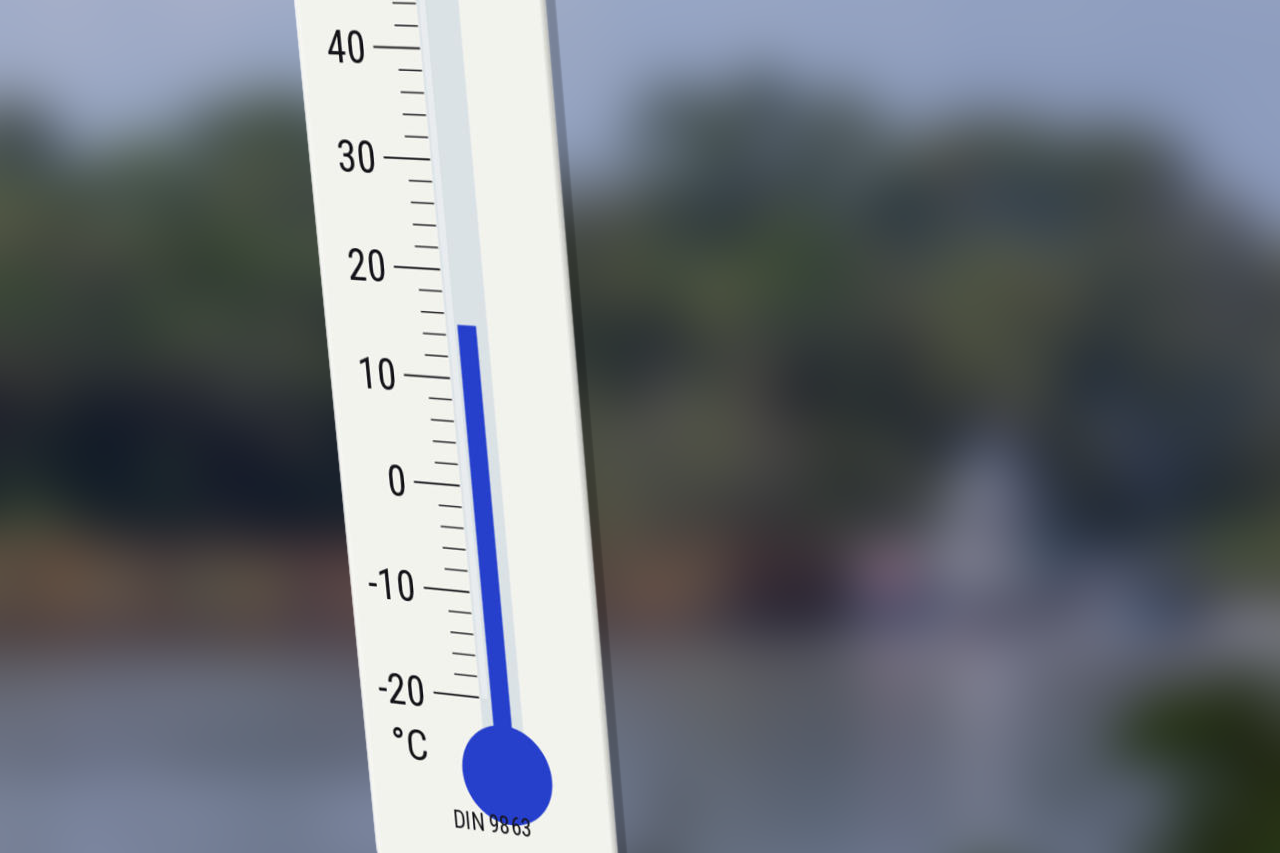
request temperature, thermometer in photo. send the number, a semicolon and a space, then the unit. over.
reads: 15; °C
